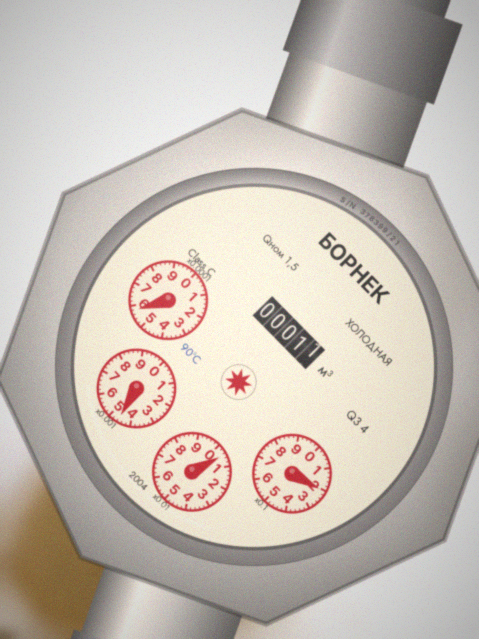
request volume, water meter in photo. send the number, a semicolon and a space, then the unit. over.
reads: 11.2045; m³
